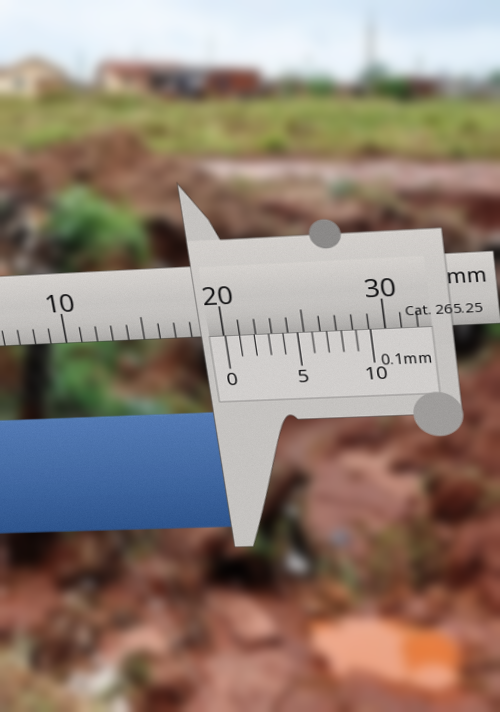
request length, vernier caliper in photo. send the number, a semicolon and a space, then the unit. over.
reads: 20.1; mm
